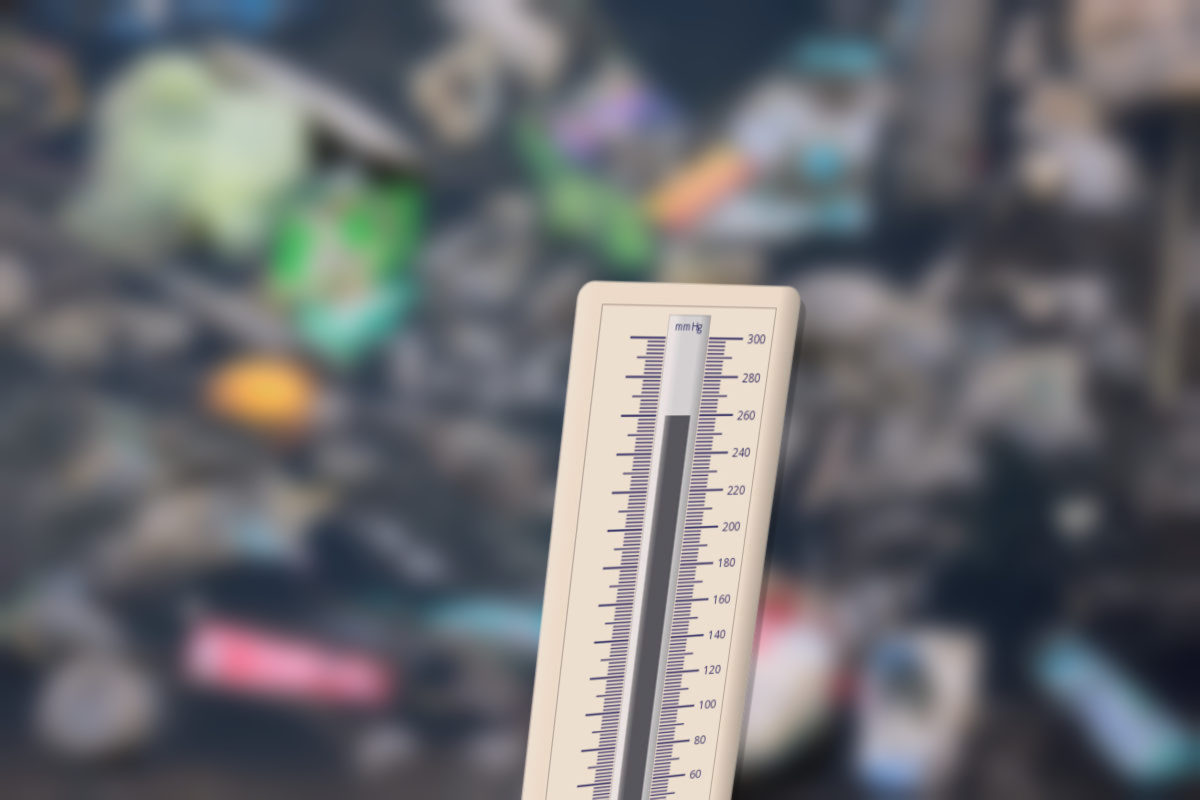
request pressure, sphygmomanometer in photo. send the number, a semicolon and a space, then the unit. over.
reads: 260; mmHg
